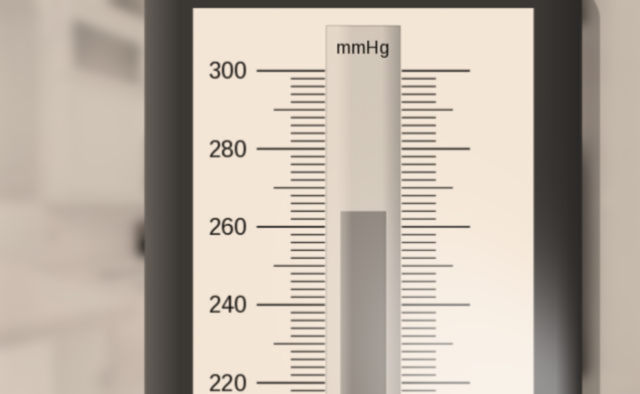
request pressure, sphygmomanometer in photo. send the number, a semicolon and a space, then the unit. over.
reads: 264; mmHg
